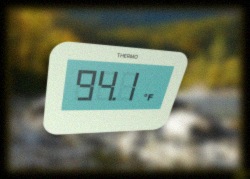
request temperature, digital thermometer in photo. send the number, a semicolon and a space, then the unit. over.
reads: 94.1; °F
